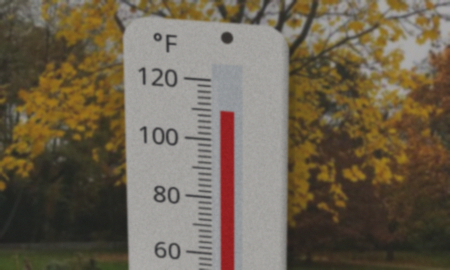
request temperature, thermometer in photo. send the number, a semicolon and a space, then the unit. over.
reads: 110; °F
